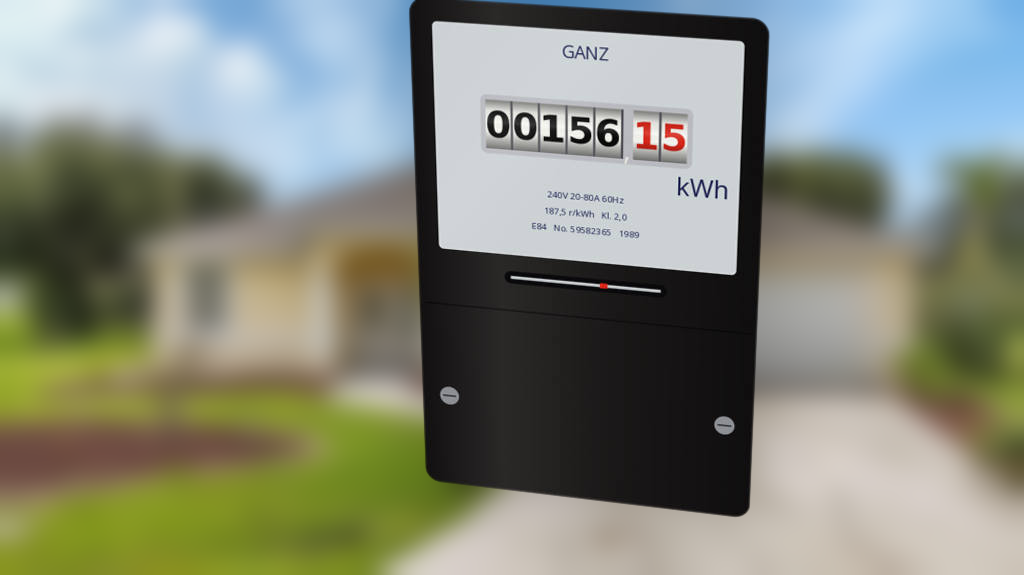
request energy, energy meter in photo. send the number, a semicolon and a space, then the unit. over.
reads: 156.15; kWh
